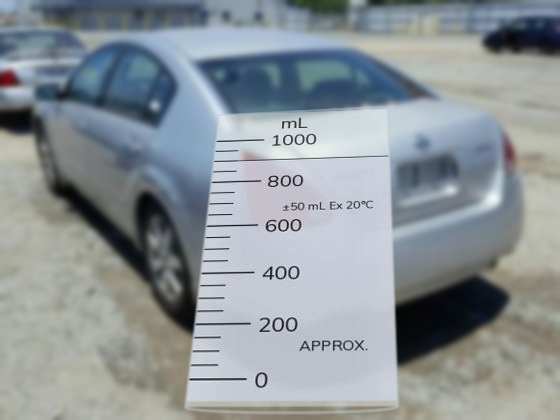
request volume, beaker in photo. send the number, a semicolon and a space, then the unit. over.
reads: 900; mL
